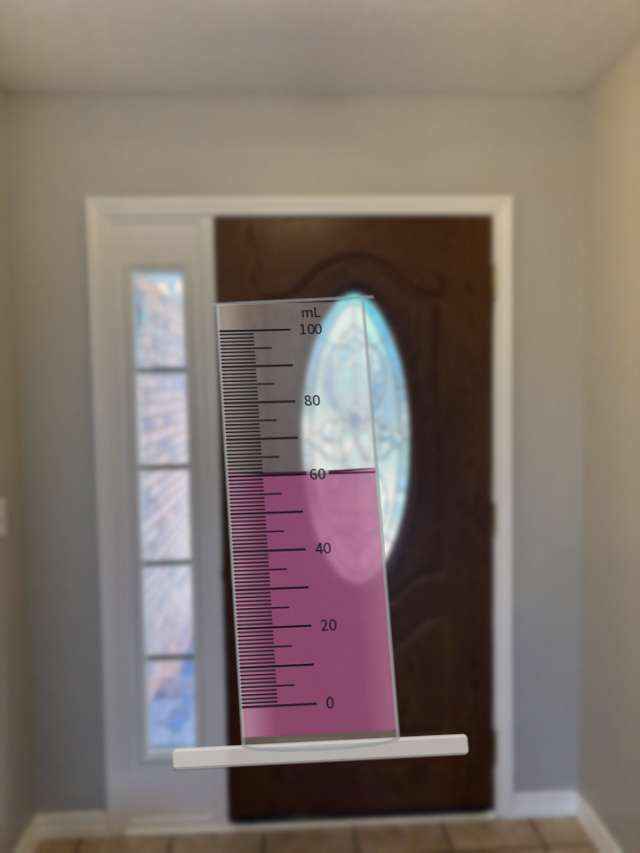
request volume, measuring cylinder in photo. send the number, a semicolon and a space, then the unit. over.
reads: 60; mL
